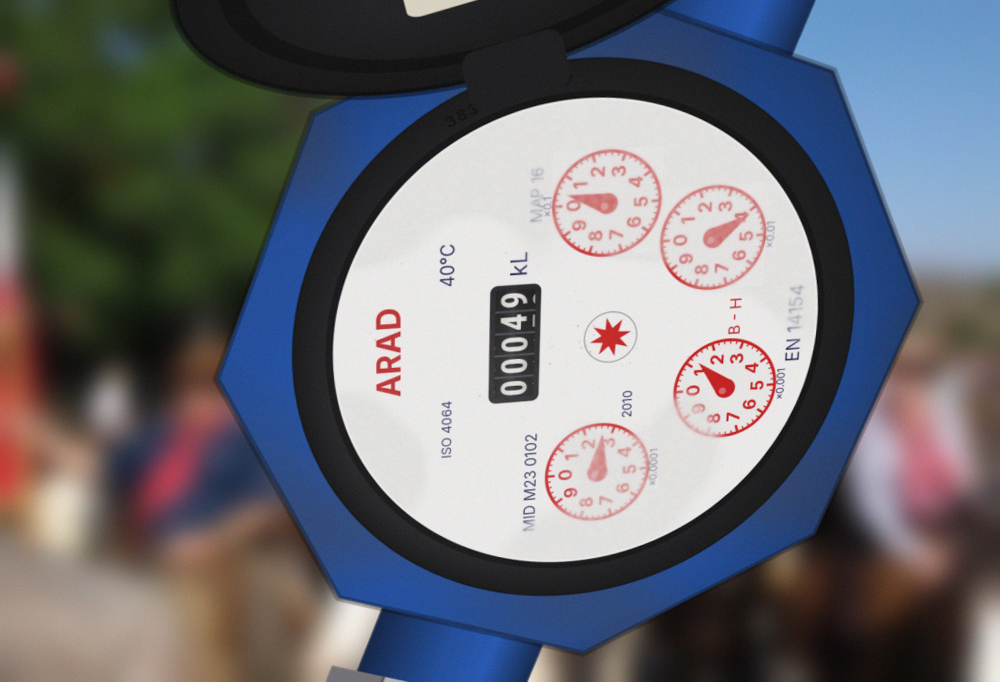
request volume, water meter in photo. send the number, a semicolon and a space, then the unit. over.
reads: 49.0412; kL
